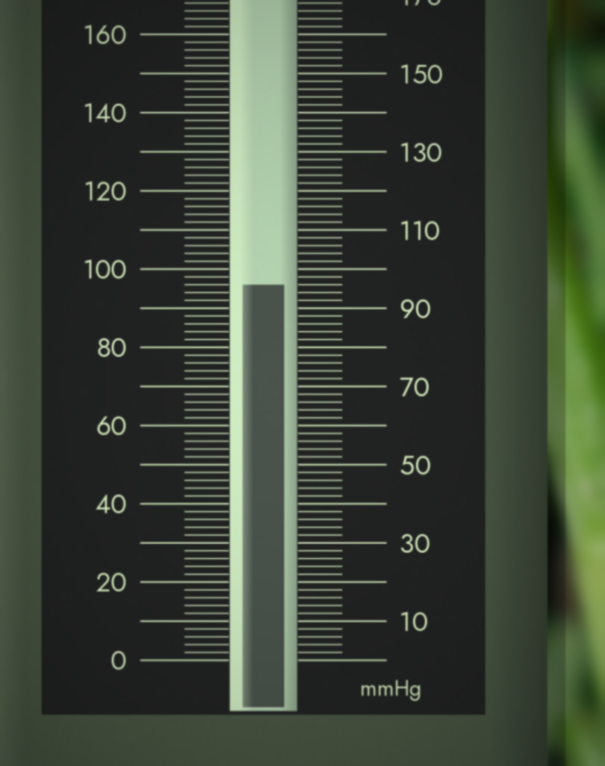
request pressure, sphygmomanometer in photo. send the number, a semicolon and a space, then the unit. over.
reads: 96; mmHg
